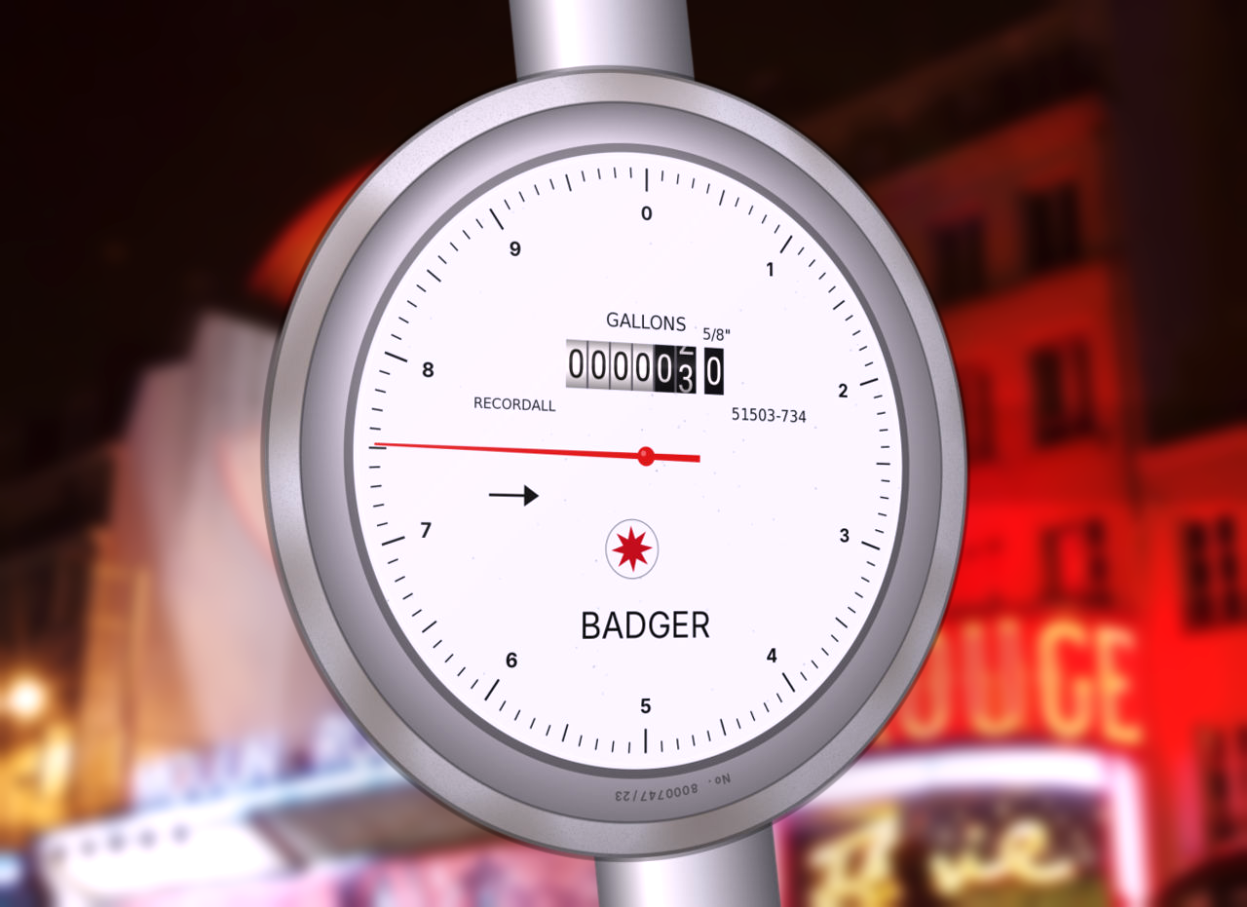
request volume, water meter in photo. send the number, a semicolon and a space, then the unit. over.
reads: 27.5; gal
